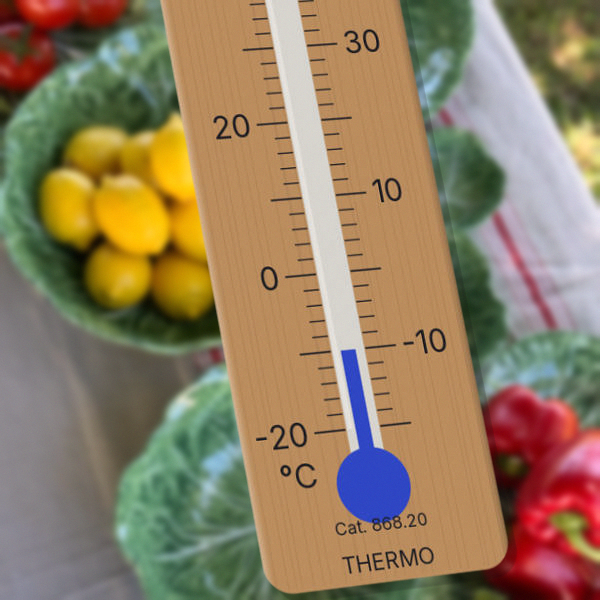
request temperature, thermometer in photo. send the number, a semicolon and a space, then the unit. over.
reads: -10; °C
